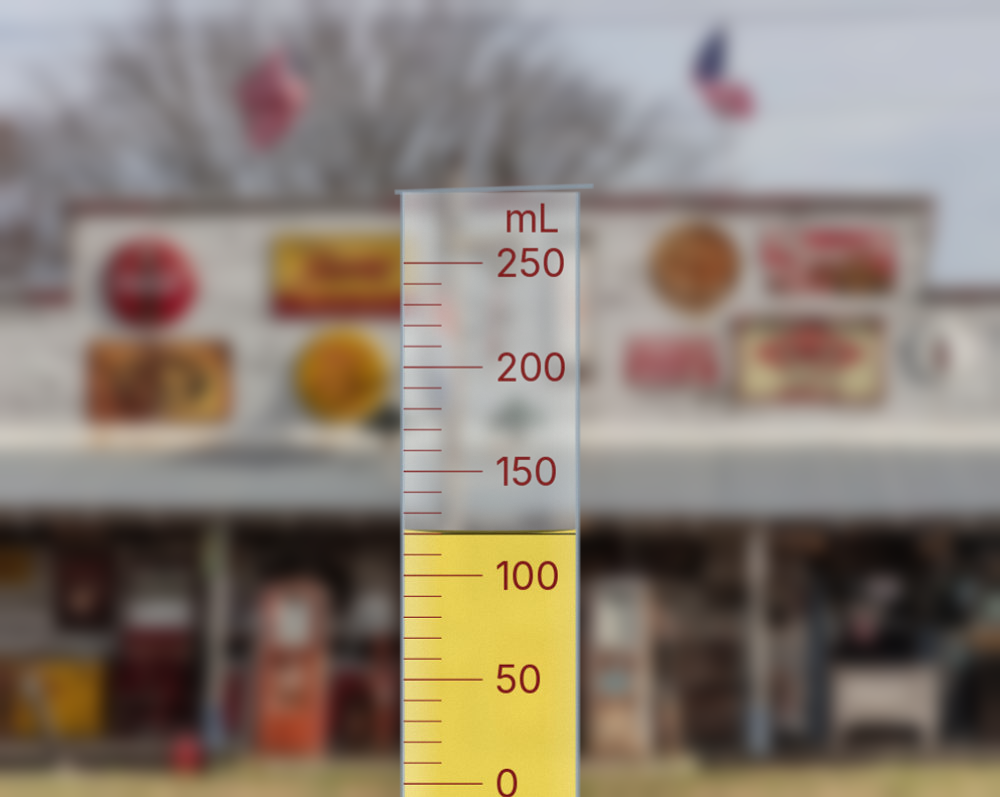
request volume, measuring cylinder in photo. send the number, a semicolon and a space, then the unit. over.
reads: 120; mL
